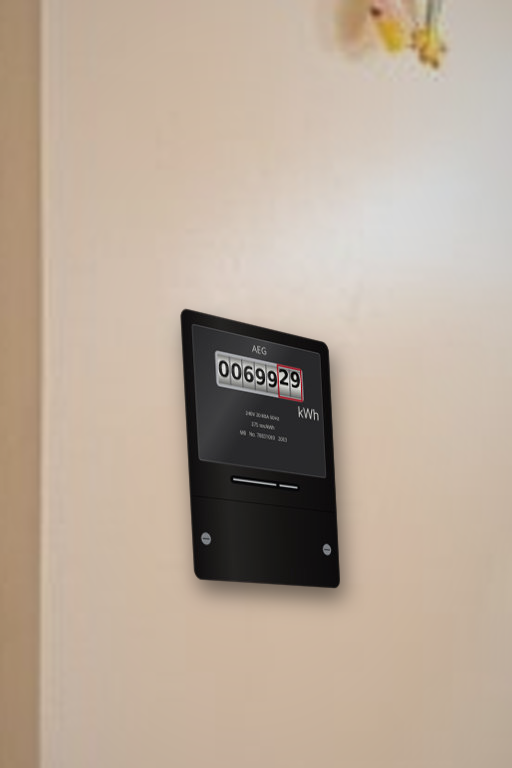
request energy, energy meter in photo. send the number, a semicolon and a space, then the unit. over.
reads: 699.29; kWh
